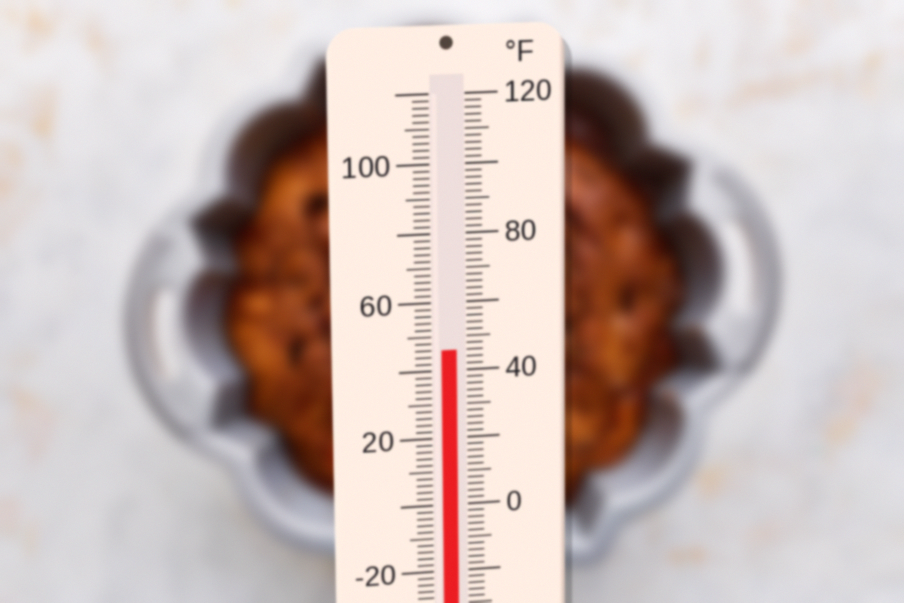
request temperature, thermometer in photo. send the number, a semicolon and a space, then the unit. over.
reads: 46; °F
